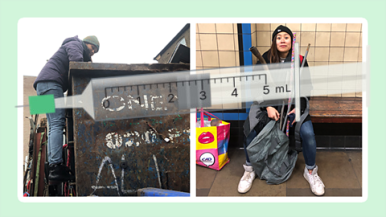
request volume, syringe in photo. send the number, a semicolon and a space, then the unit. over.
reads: 2.2; mL
